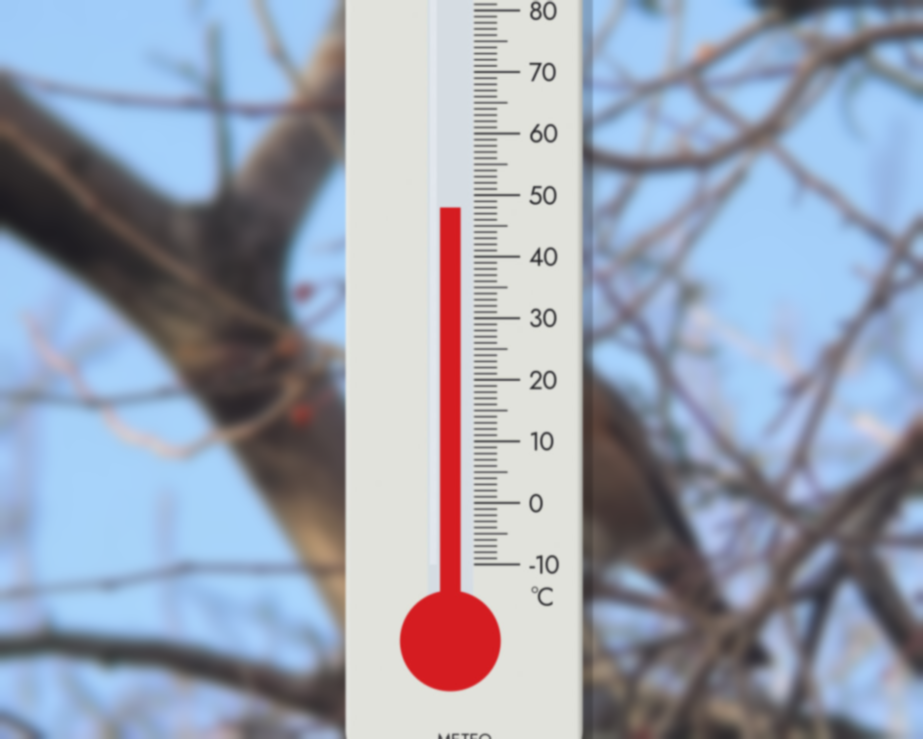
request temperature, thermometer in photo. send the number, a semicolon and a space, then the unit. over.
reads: 48; °C
